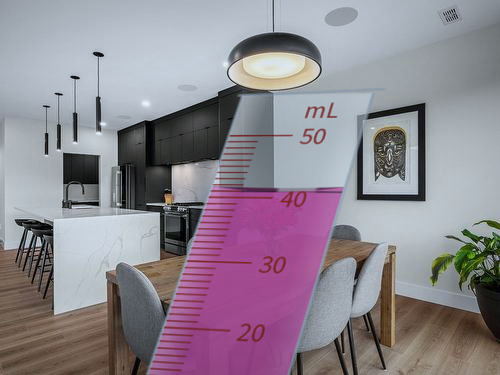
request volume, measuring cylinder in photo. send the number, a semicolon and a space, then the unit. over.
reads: 41; mL
